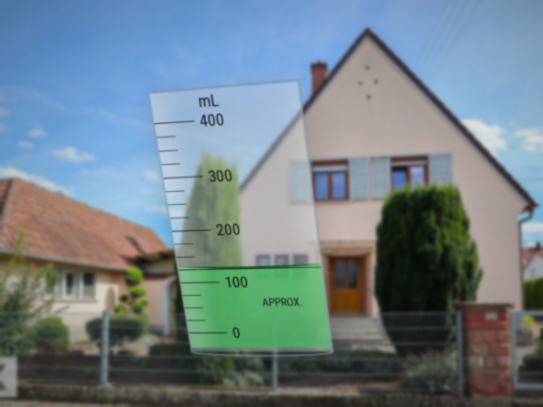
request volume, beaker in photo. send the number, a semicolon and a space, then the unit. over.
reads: 125; mL
